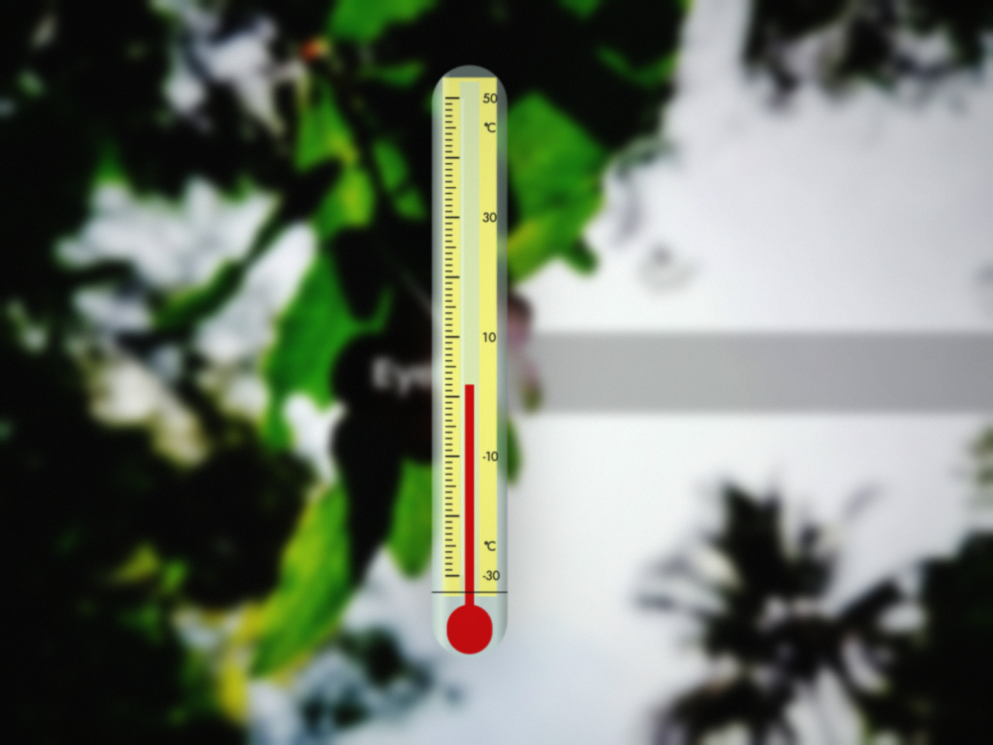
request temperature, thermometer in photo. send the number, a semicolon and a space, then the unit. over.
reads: 2; °C
